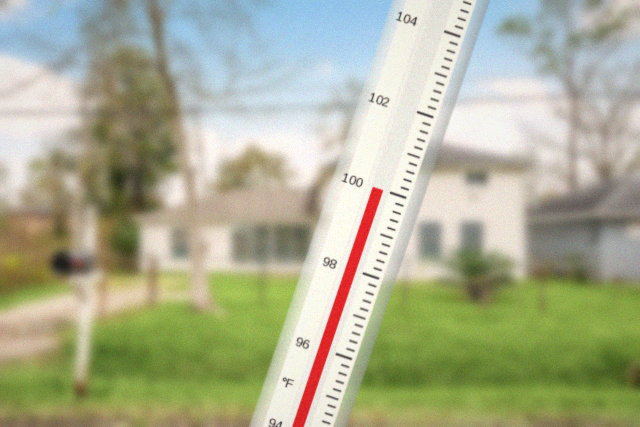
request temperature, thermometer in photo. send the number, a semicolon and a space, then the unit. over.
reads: 100; °F
